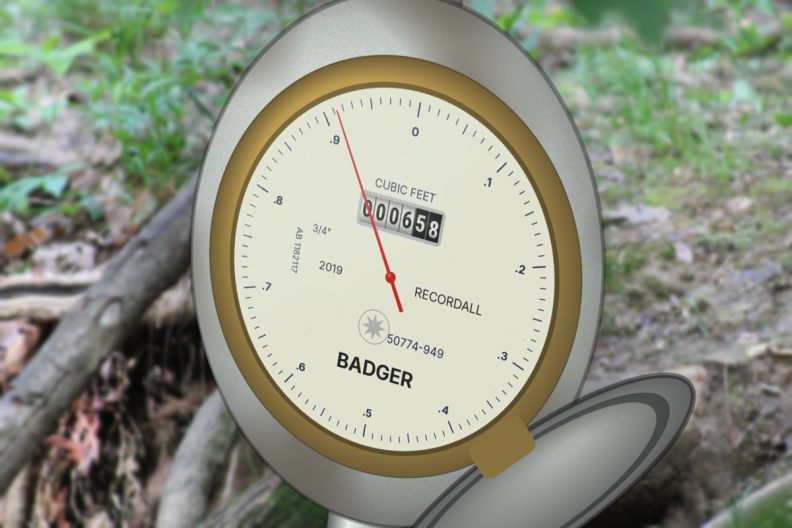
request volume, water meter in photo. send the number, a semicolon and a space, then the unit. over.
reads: 657.91; ft³
